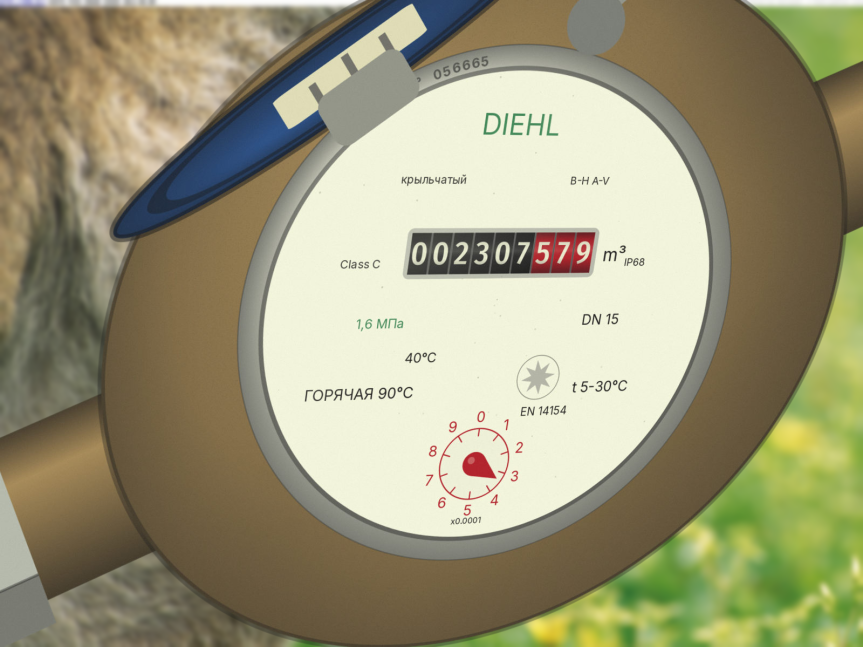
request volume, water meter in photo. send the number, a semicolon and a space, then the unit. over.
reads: 2307.5793; m³
